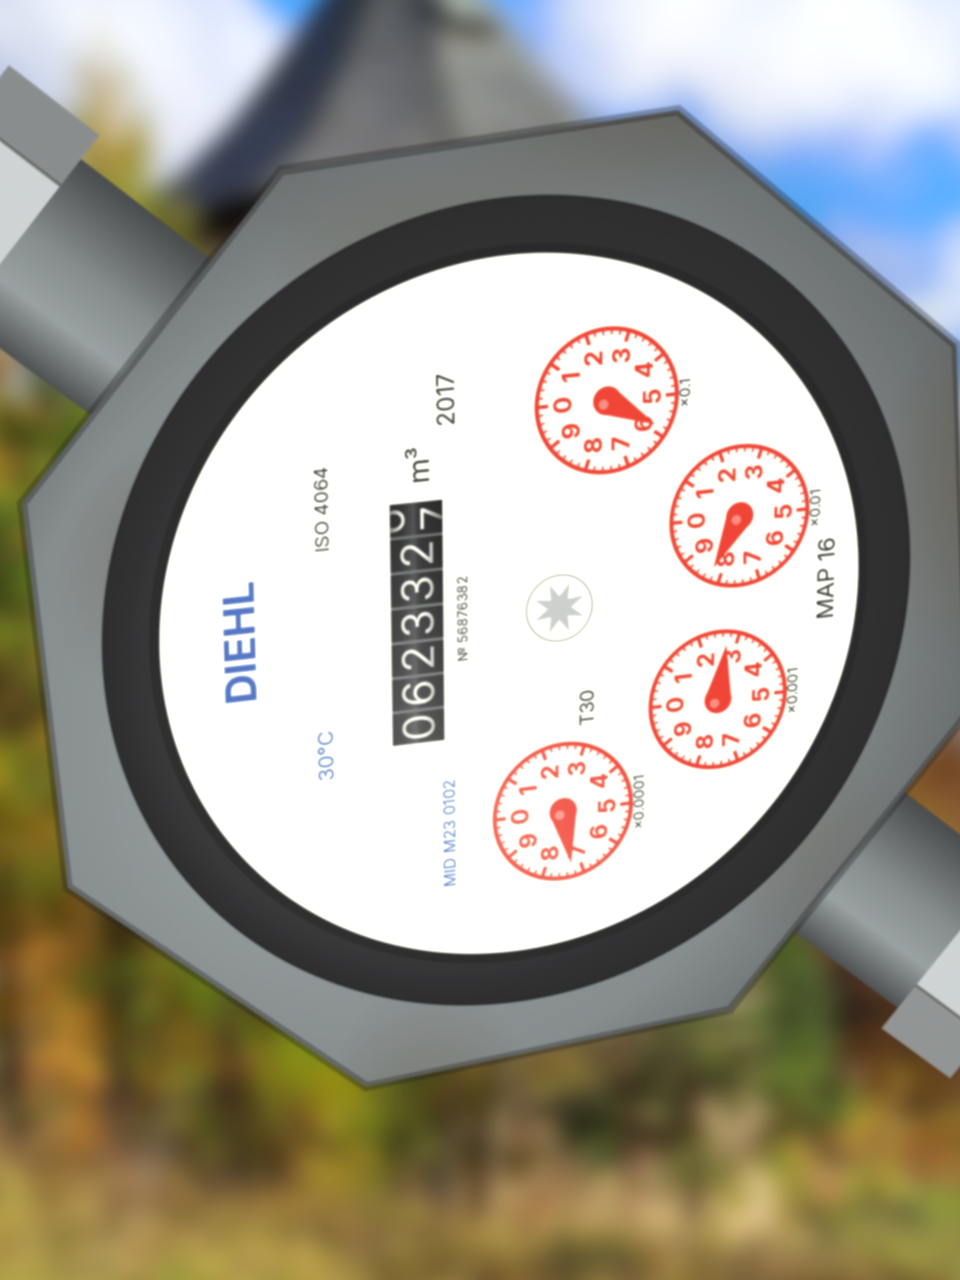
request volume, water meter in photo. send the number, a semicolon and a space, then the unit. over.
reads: 623326.5827; m³
